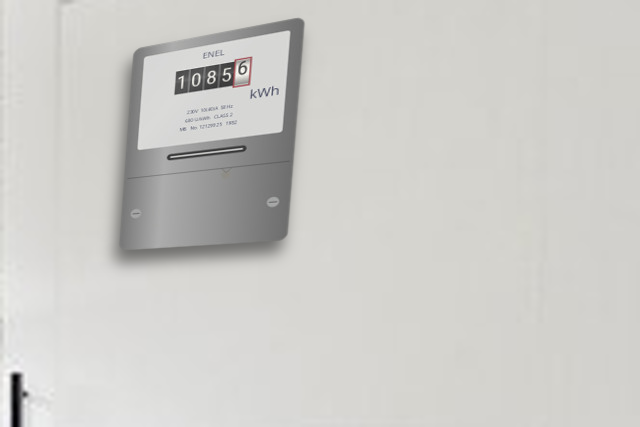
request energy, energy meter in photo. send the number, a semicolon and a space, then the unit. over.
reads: 1085.6; kWh
